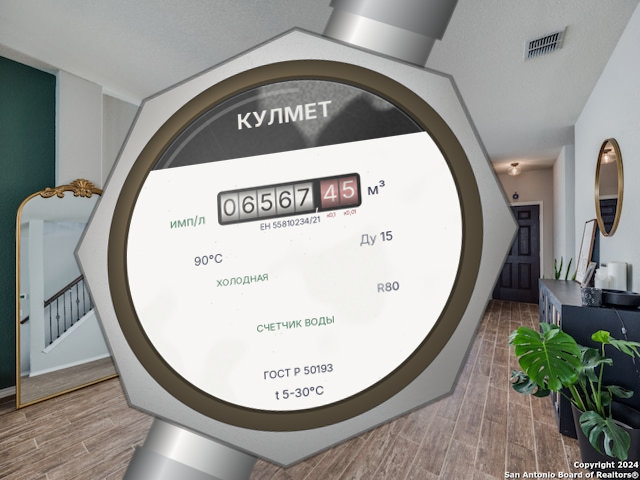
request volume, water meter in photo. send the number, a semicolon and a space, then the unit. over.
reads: 6567.45; m³
